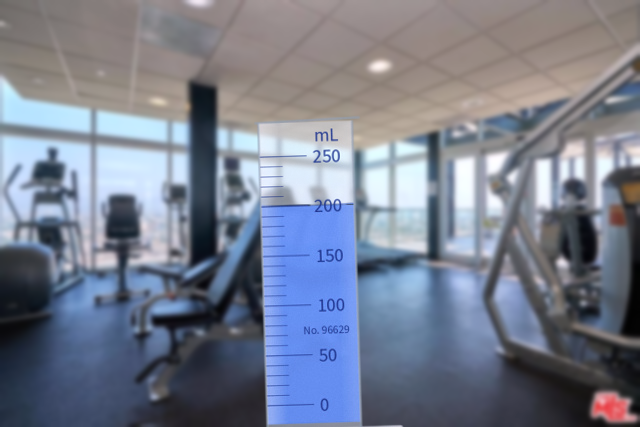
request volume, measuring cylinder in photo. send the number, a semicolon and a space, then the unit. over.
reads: 200; mL
